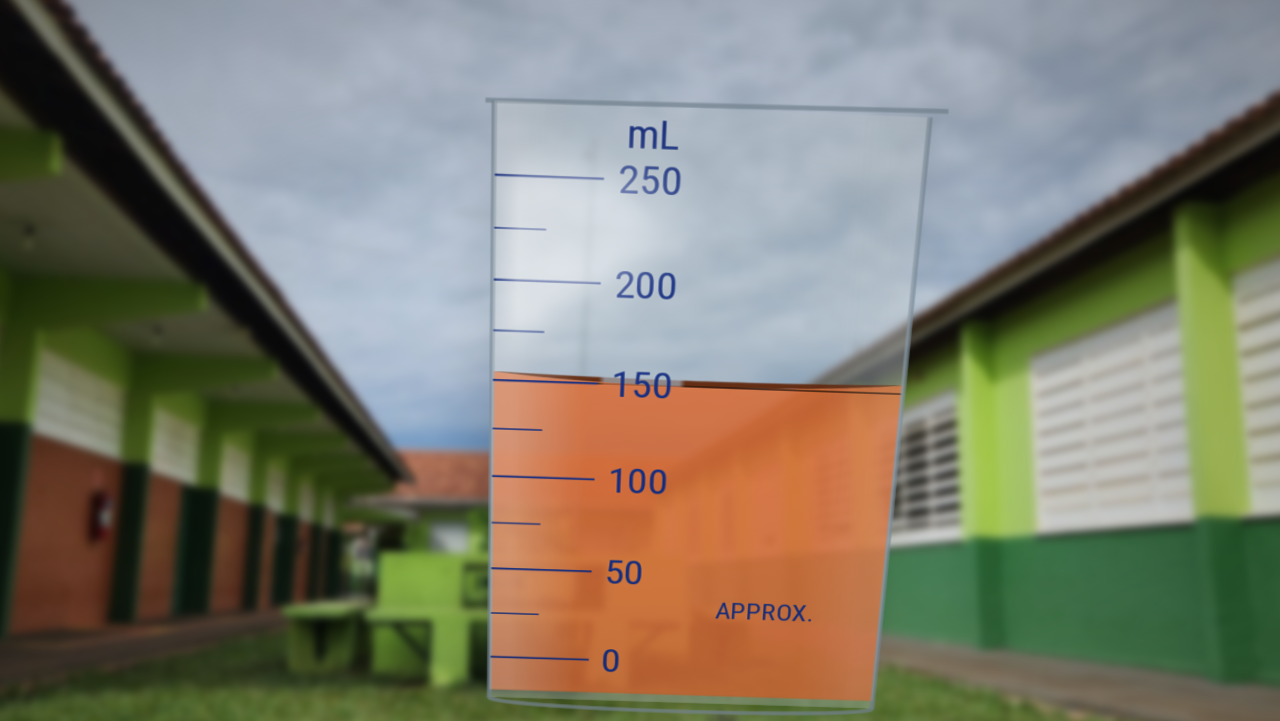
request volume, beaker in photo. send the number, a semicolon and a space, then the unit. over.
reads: 150; mL
